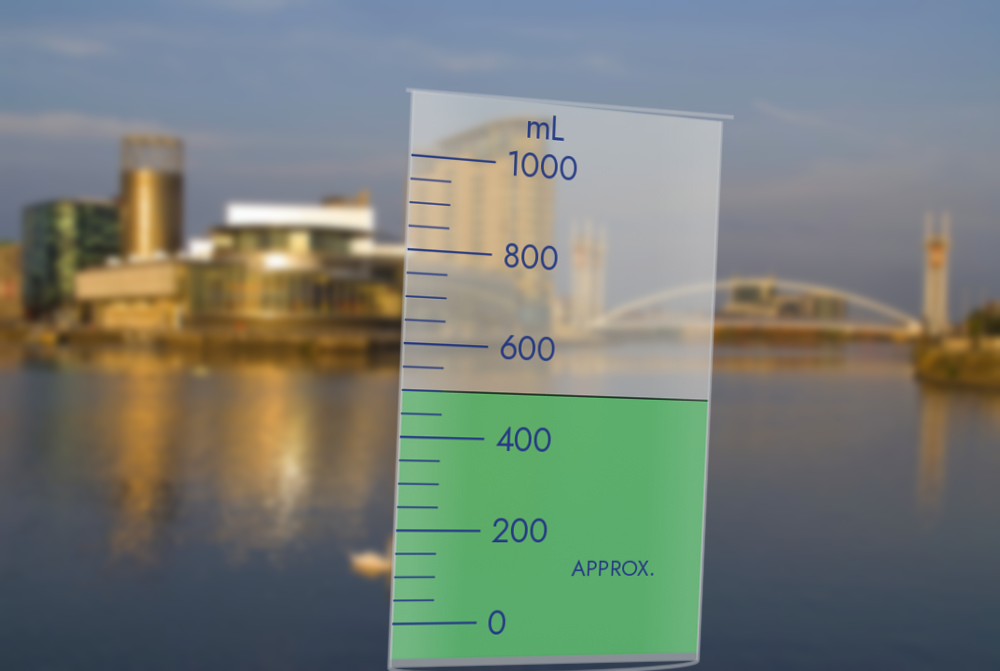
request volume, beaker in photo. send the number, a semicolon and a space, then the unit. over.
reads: 500; mL
